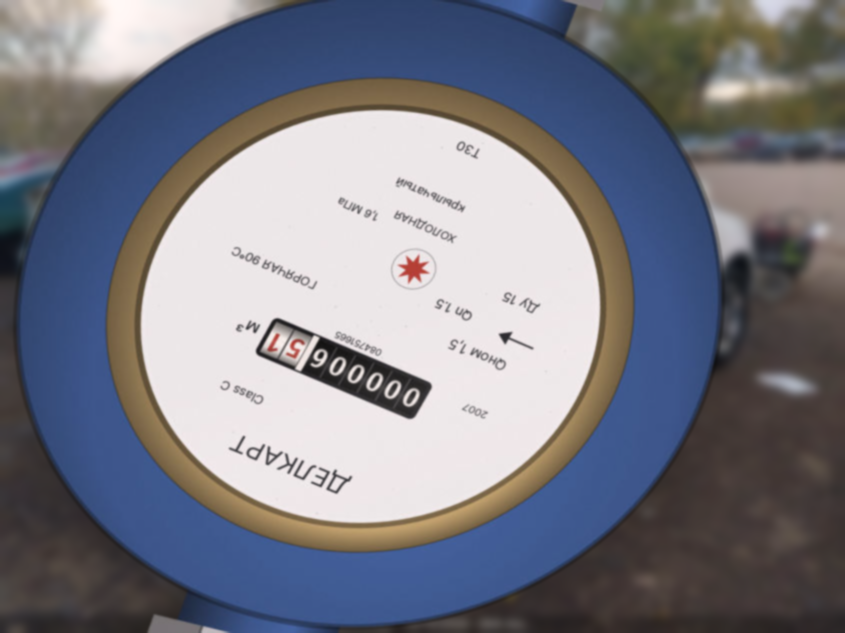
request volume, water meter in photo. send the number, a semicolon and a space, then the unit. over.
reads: 6.51; m³
